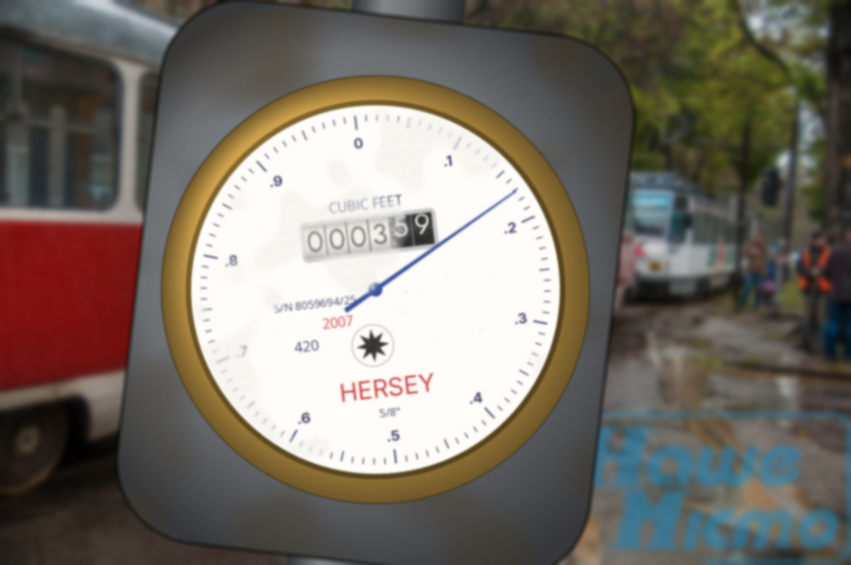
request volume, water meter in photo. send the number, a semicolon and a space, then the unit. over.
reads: 359.17; ft³
